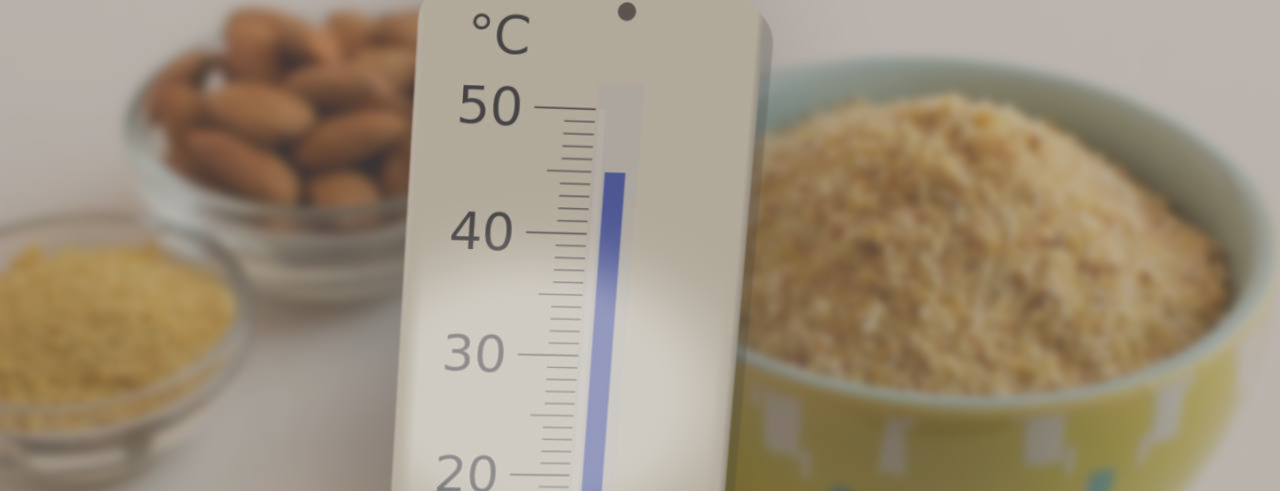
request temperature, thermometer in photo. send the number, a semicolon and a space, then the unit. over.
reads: 45; °C
